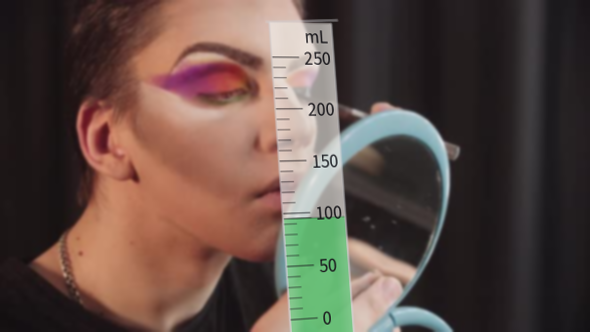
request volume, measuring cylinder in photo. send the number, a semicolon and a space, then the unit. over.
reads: 95; mL
